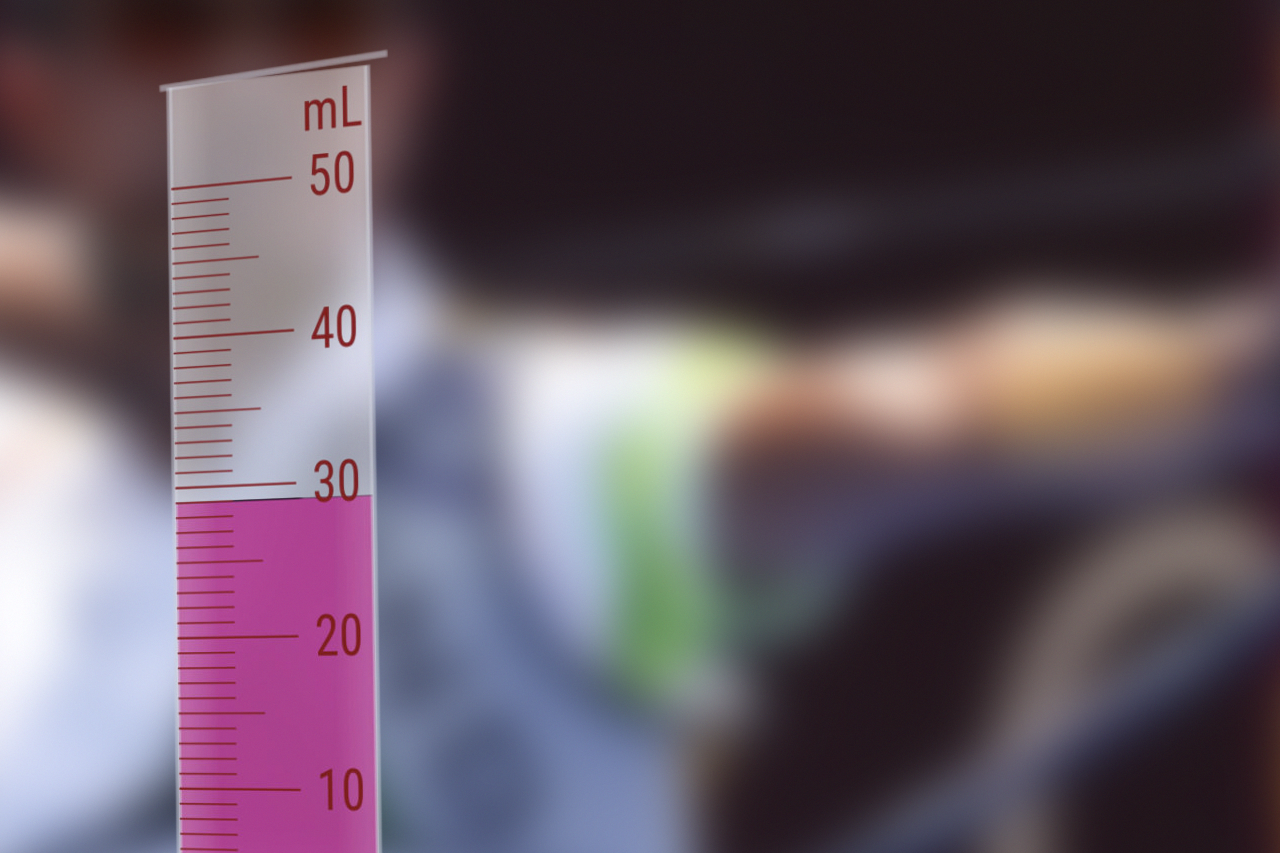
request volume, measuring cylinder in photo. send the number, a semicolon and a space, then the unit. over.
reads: 29; mL
